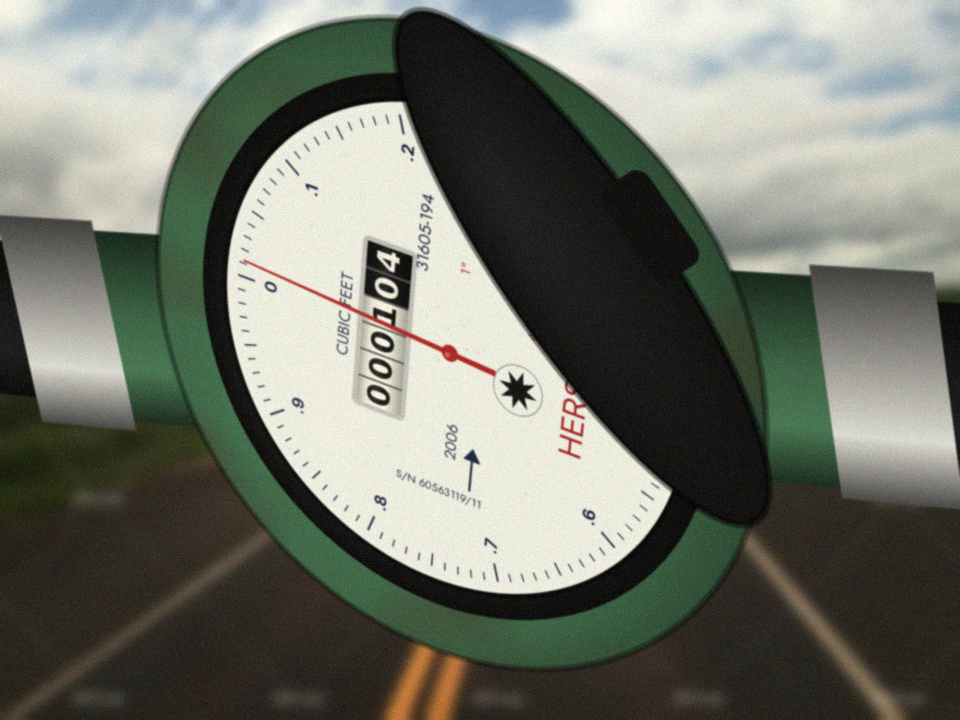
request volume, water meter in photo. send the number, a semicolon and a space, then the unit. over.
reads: 104.01; ft³
